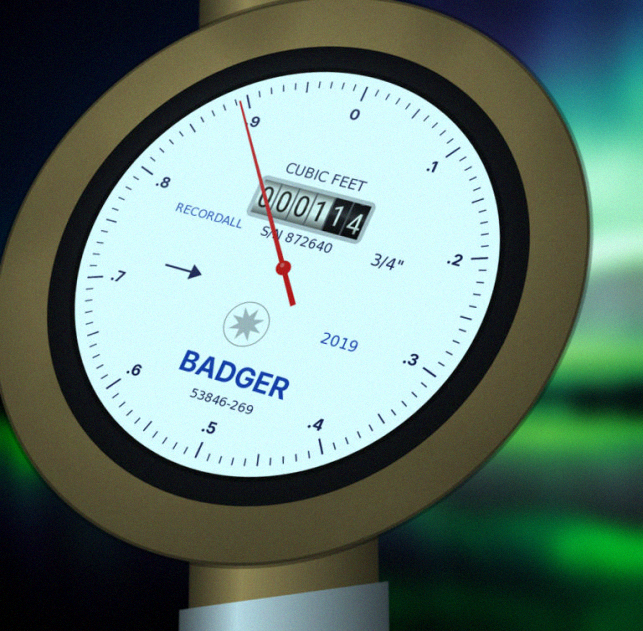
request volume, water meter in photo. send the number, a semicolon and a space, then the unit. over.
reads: 113.89; ft³
